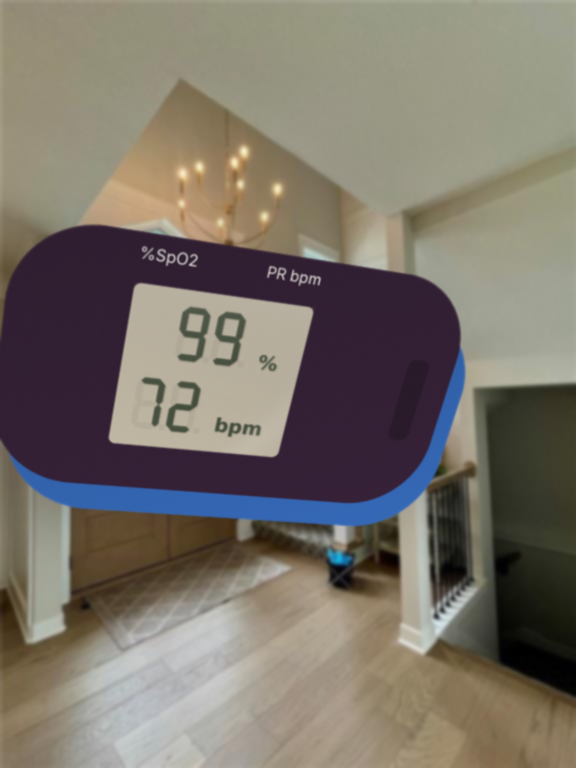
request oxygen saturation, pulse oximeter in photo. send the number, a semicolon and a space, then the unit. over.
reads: 99; %
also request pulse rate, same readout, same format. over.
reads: 72; bpm
